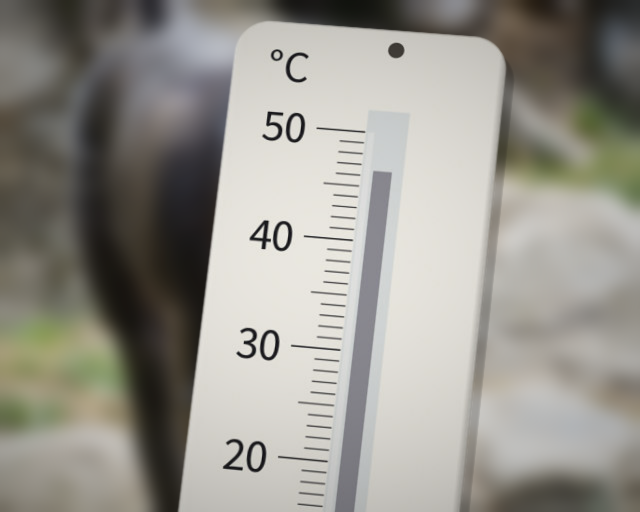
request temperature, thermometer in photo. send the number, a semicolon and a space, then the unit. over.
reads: 46.5; °C
